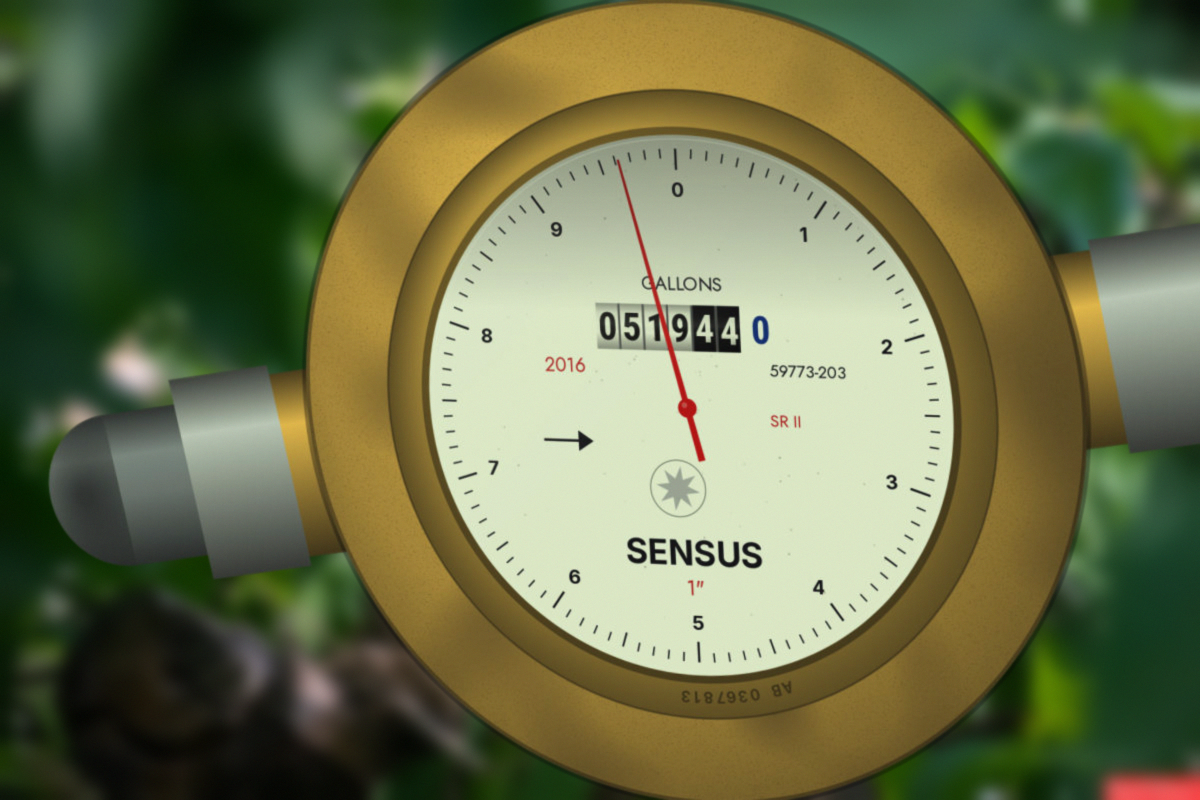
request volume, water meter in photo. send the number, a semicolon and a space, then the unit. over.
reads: 519439.6; gal
